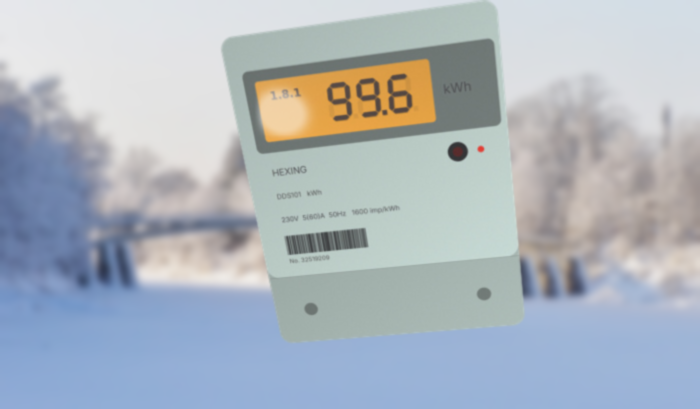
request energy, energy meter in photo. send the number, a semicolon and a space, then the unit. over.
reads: 99.6; kWh
